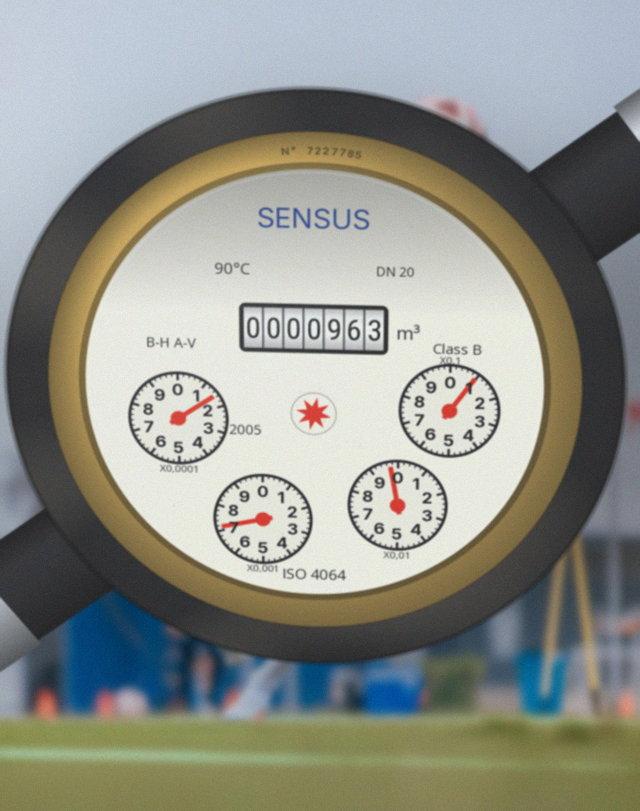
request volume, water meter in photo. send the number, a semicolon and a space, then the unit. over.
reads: 963.0971; m³
